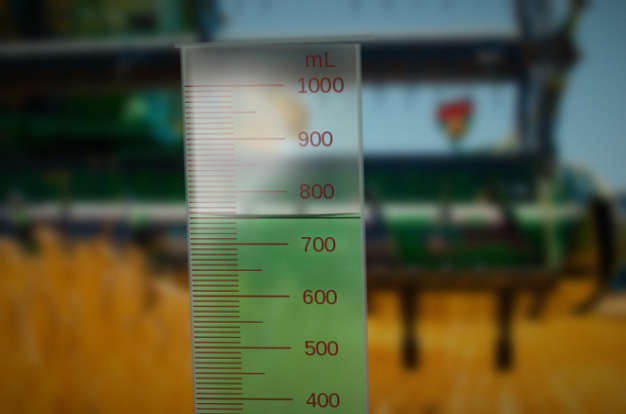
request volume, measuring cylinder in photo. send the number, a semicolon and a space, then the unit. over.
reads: 750; mL
